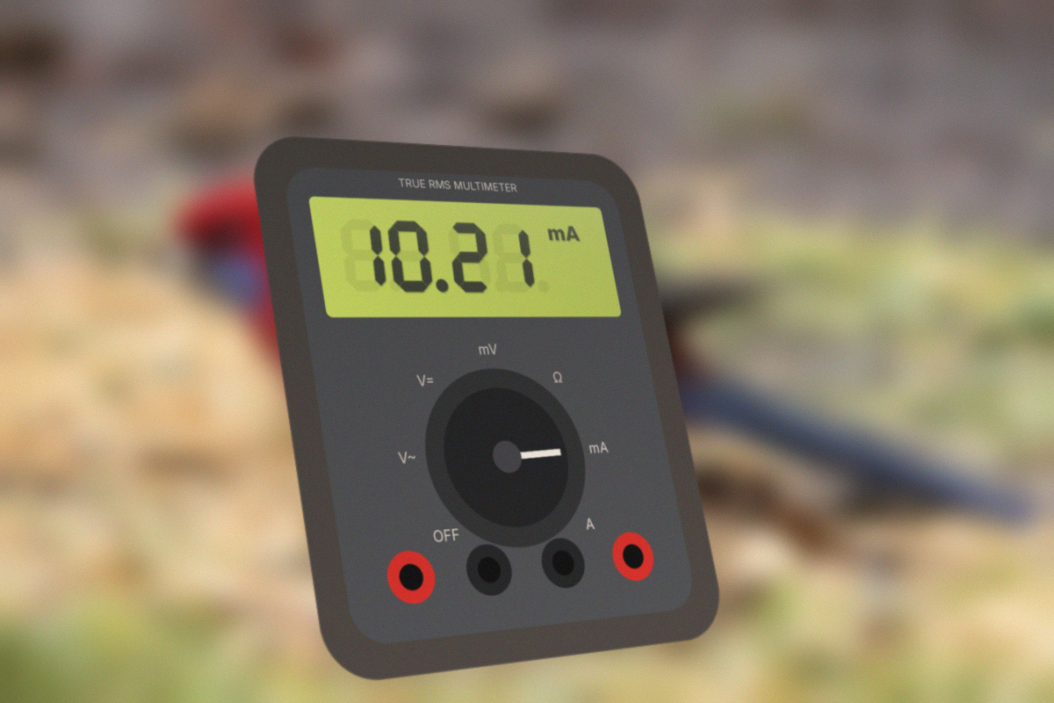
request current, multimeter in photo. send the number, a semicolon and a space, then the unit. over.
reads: 10.21; mA
